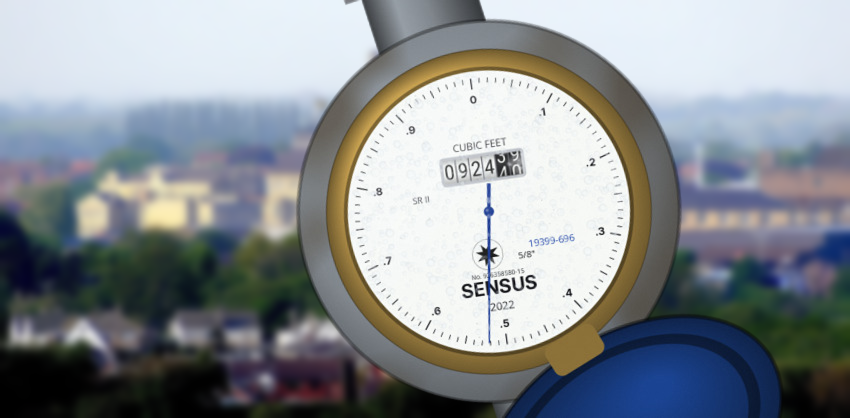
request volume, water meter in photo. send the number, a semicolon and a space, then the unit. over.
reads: 92439.52; ft³
